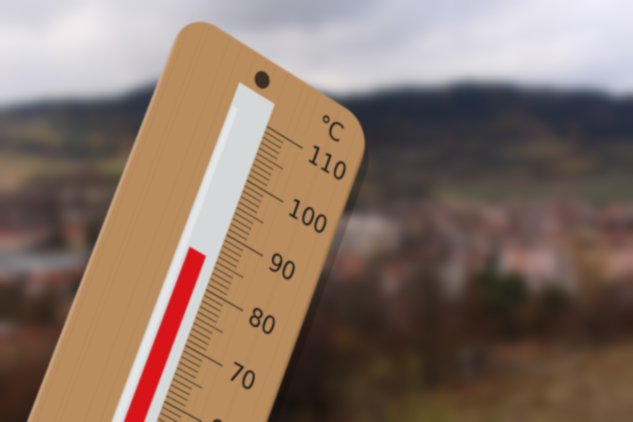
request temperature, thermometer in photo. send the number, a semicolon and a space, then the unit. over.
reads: 85; °C
